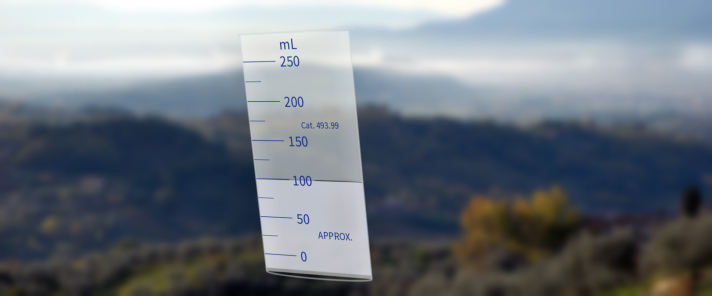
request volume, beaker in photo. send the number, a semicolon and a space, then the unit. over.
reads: 100; mL
